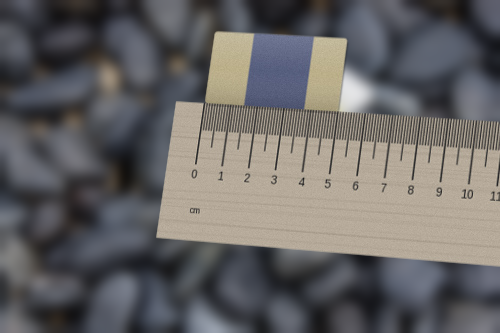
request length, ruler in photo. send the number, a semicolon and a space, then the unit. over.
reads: 5; cm
